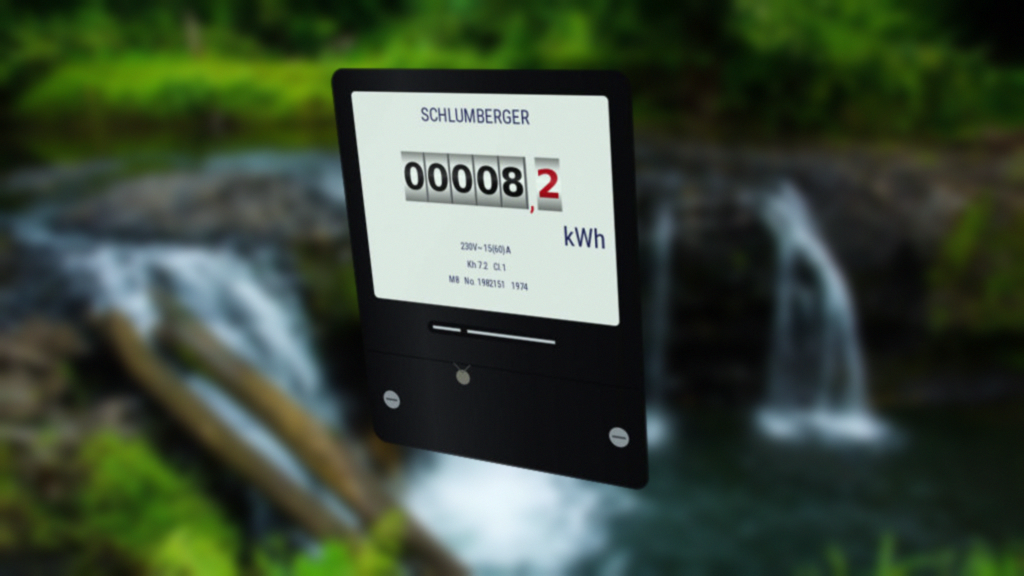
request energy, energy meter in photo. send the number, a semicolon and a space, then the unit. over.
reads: 8.2; kWh
